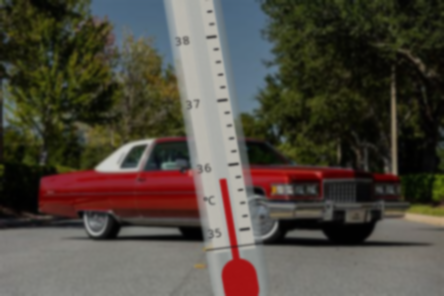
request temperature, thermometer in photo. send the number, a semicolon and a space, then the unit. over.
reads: 35.8; °C
